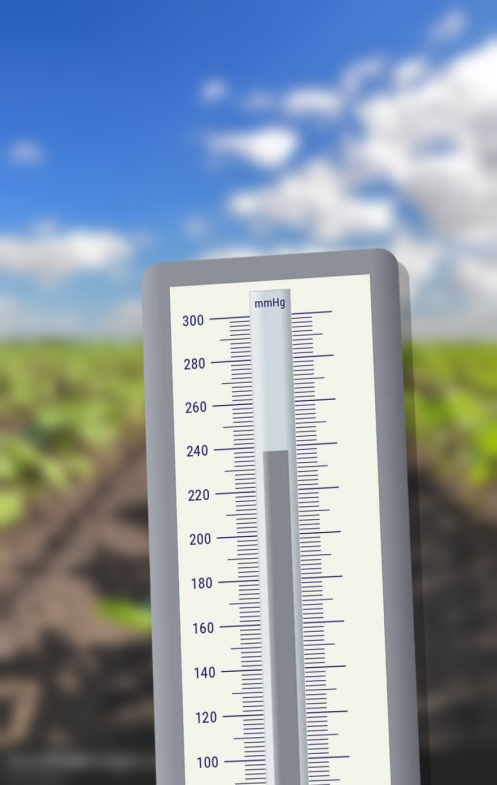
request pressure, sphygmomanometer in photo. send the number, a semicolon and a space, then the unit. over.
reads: 238; mmHg
